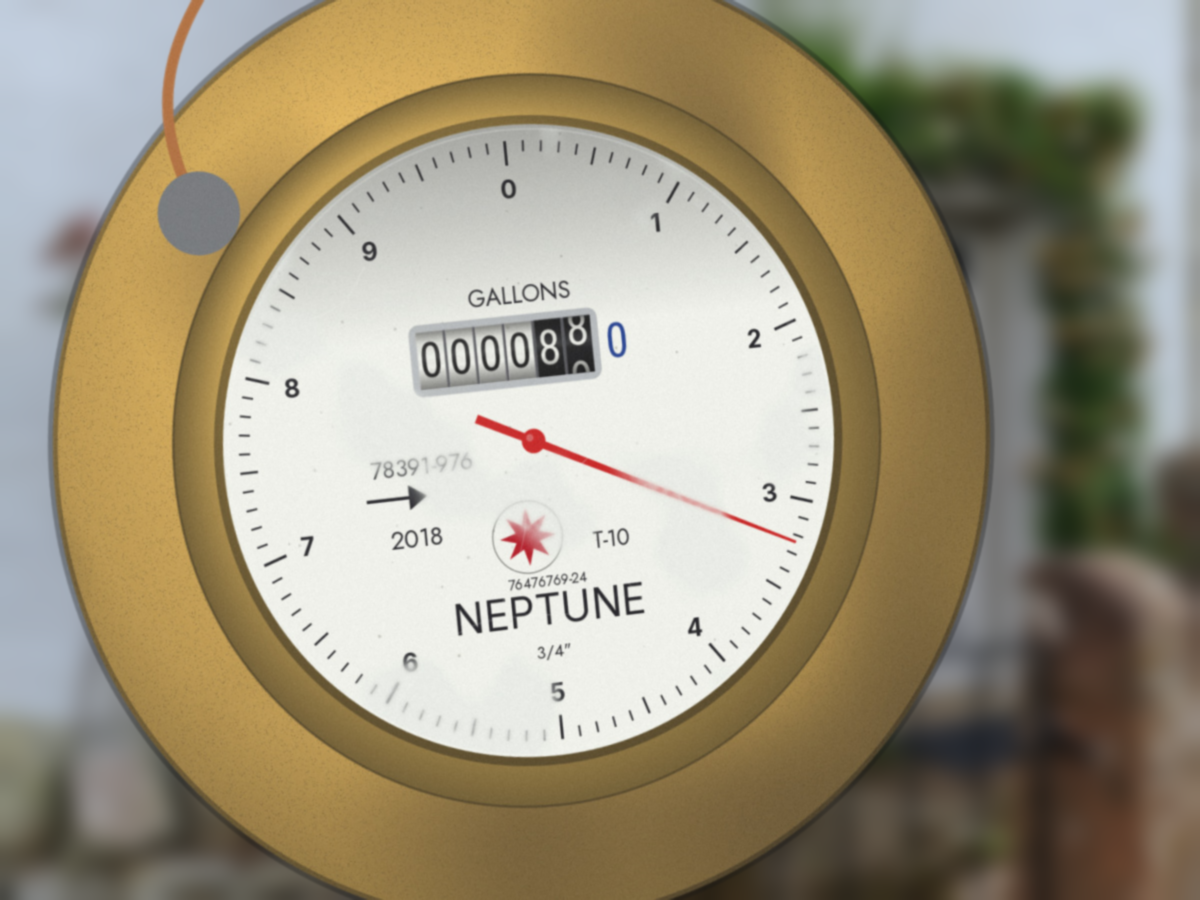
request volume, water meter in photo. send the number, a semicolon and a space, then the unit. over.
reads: 883.2; gal
